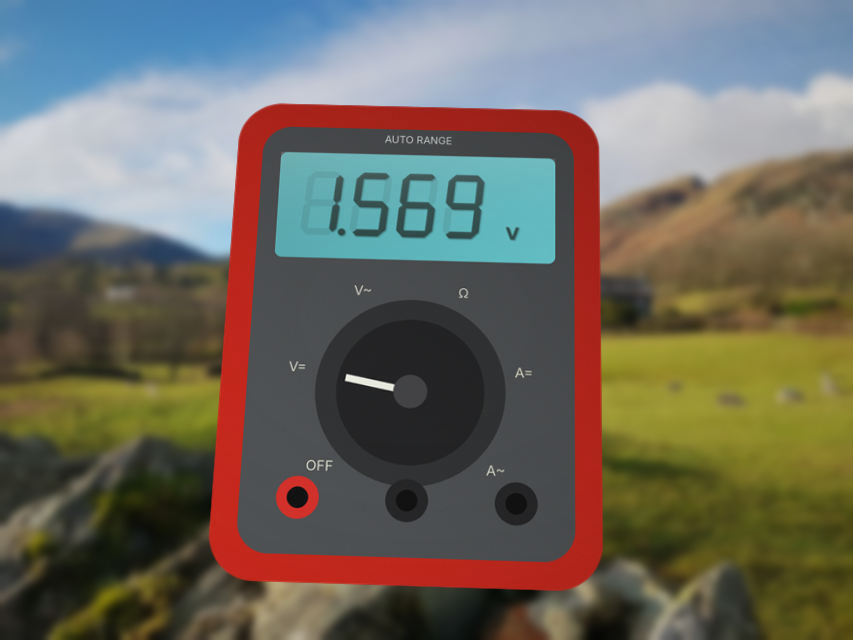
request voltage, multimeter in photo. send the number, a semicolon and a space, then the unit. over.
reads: 1.569; V
